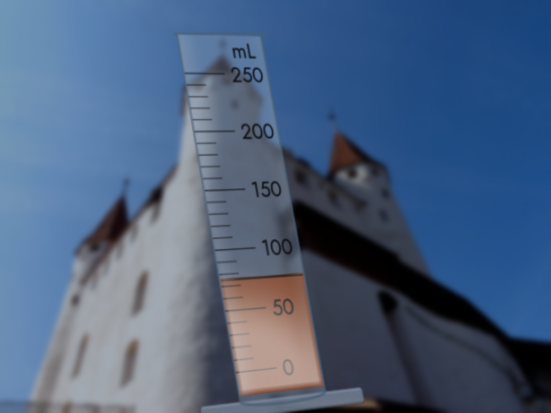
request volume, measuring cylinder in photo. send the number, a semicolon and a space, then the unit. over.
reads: 75; mL
